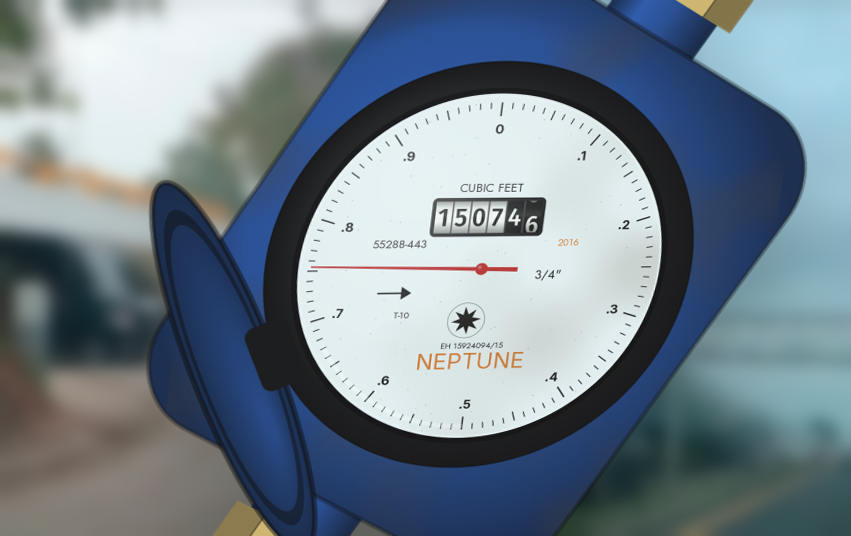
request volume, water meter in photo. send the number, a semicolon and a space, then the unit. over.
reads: 150745.75; ft³
